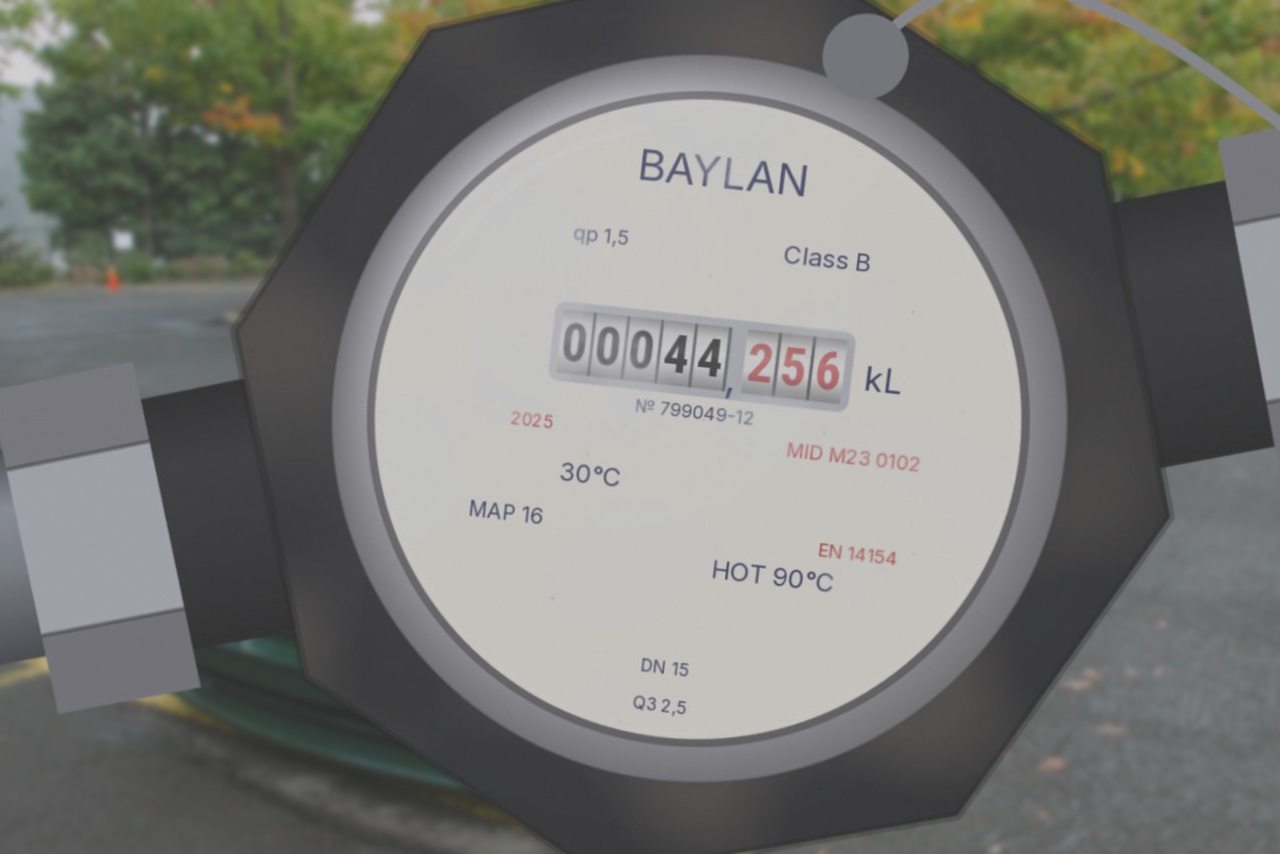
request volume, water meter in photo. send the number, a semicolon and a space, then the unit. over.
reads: 44.256; kL
